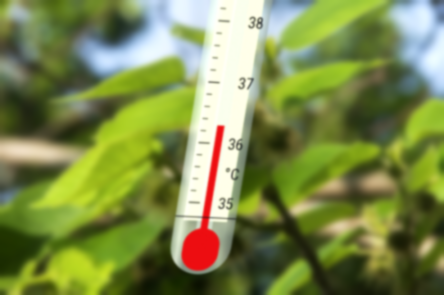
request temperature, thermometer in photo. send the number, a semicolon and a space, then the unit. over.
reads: 36.3; °C
